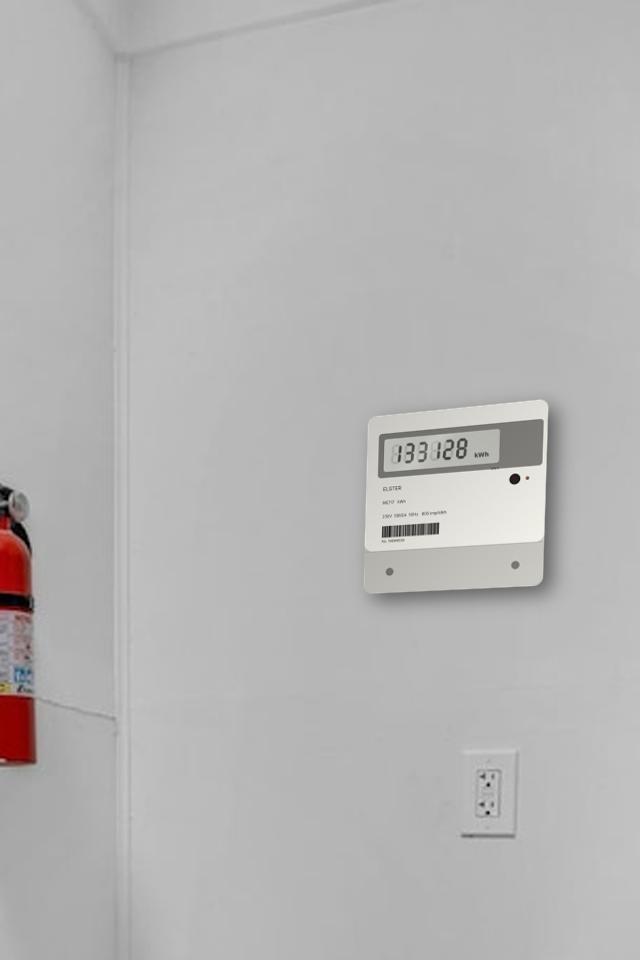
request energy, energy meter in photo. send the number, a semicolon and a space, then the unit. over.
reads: 133128; kWh
